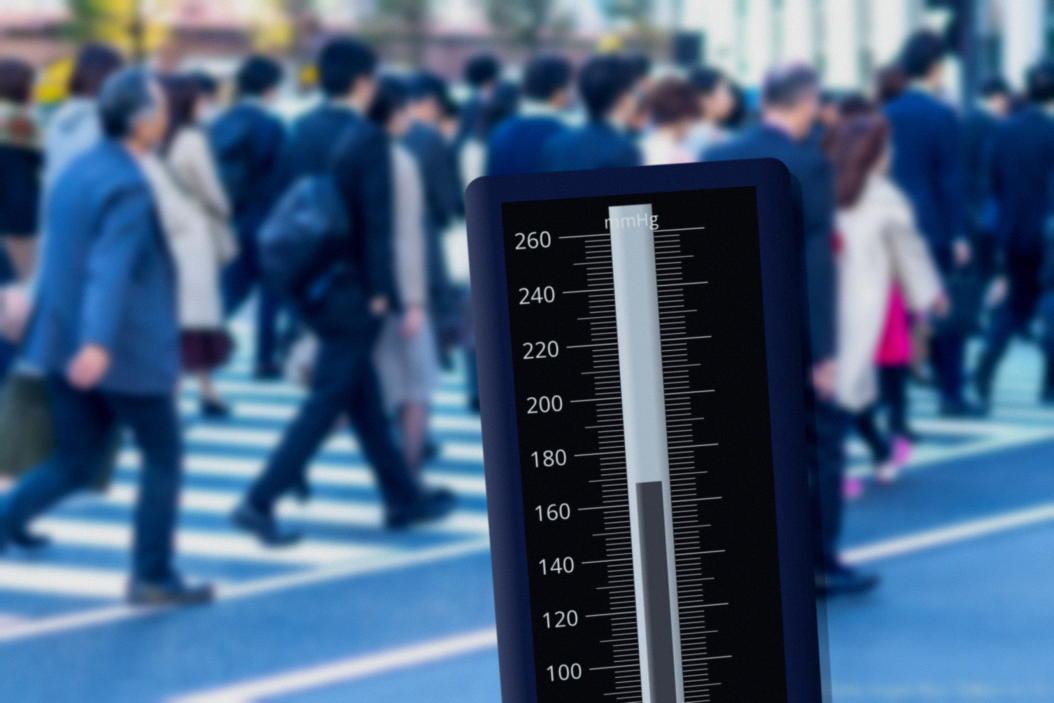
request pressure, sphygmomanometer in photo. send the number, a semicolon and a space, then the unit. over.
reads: 168; mmHg
